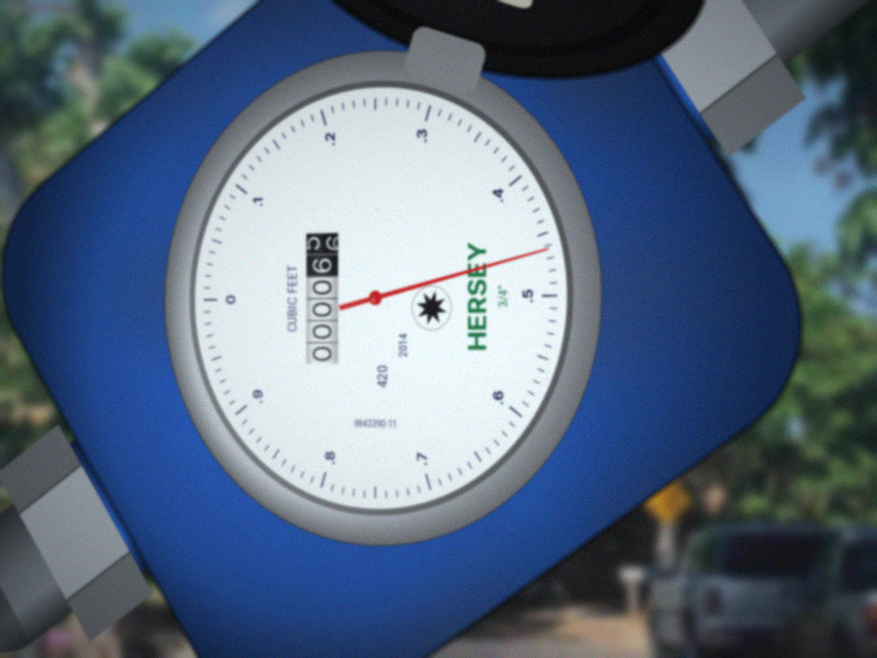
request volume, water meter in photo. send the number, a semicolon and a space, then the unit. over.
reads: 65.46; ft³
